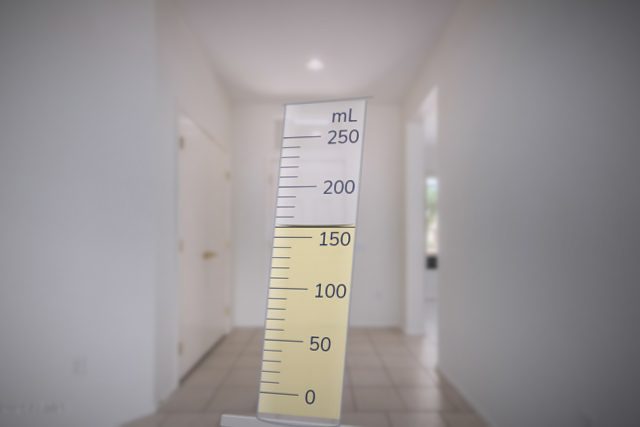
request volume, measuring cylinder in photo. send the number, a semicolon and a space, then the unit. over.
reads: 160; mL
